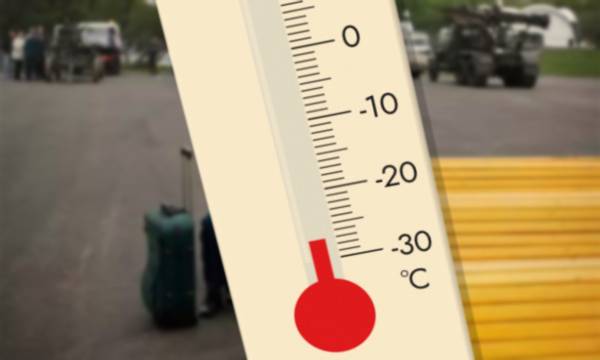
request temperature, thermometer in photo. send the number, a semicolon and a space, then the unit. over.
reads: -27; °C
